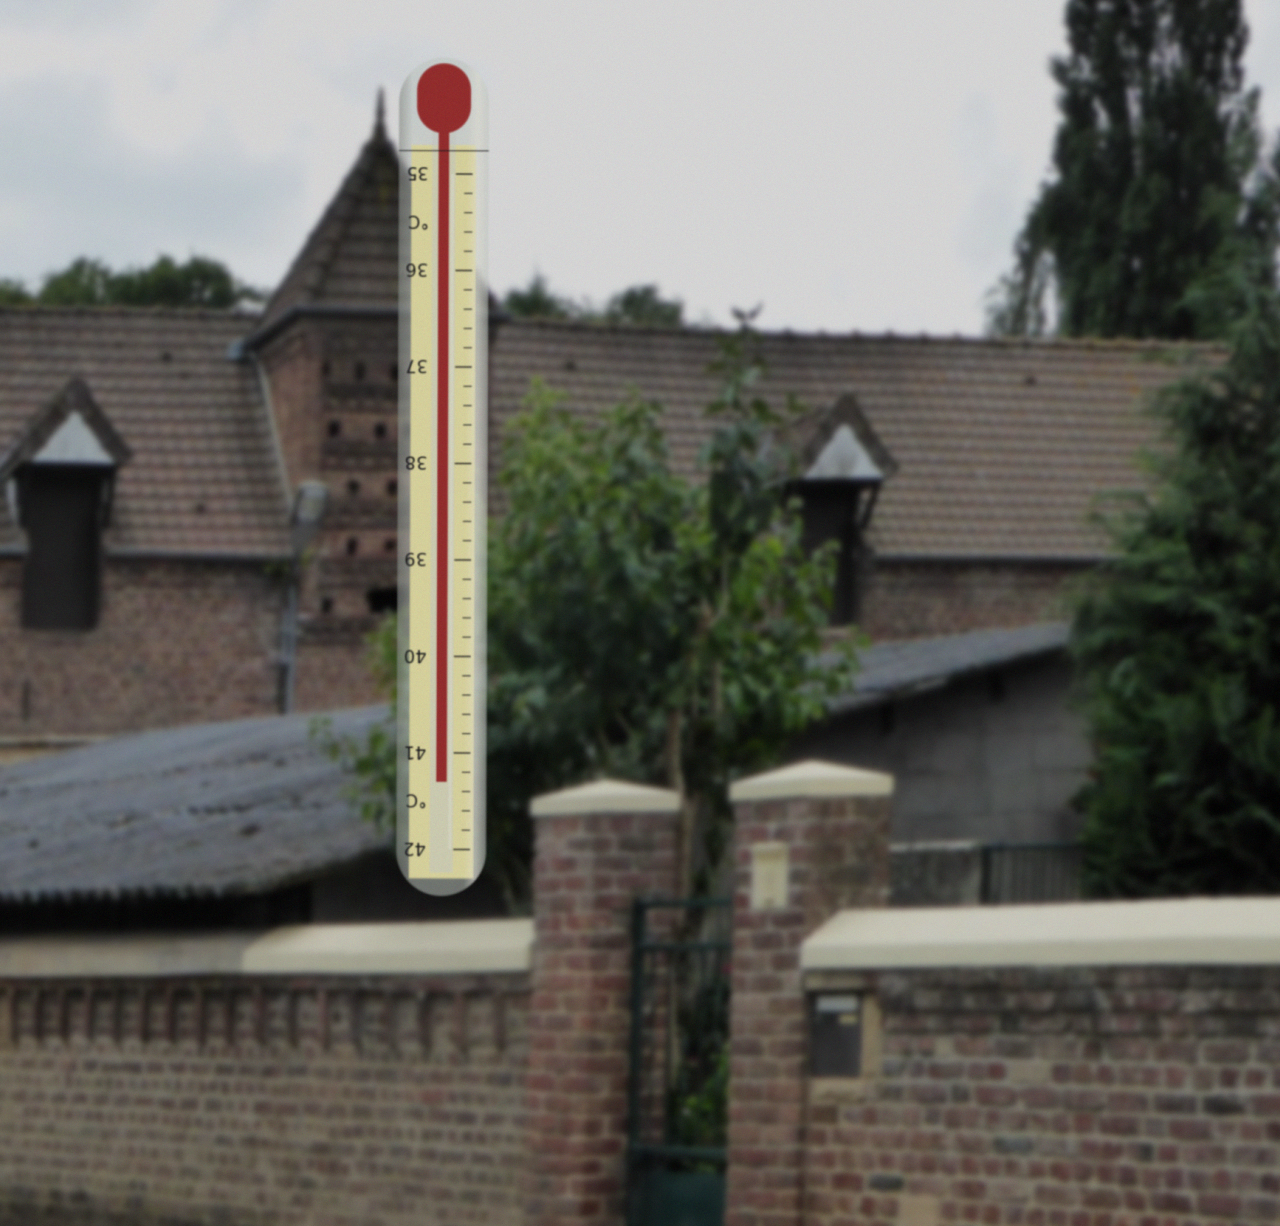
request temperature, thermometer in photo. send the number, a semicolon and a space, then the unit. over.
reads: 41.3; °C
